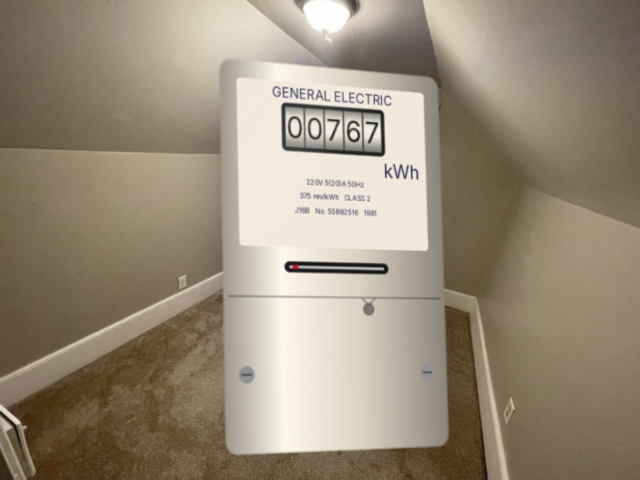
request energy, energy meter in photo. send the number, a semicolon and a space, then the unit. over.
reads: 767; kWh
